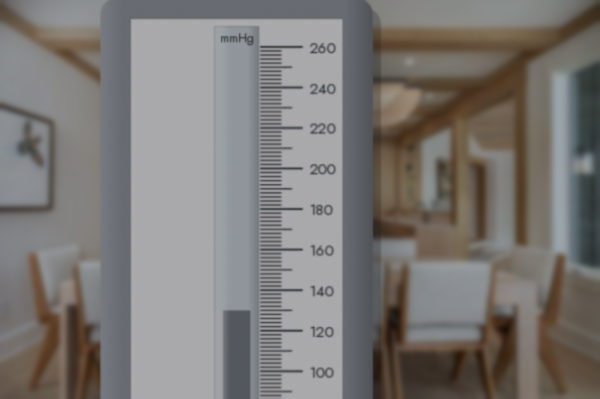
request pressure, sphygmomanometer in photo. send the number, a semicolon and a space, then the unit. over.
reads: 130; mmHg
